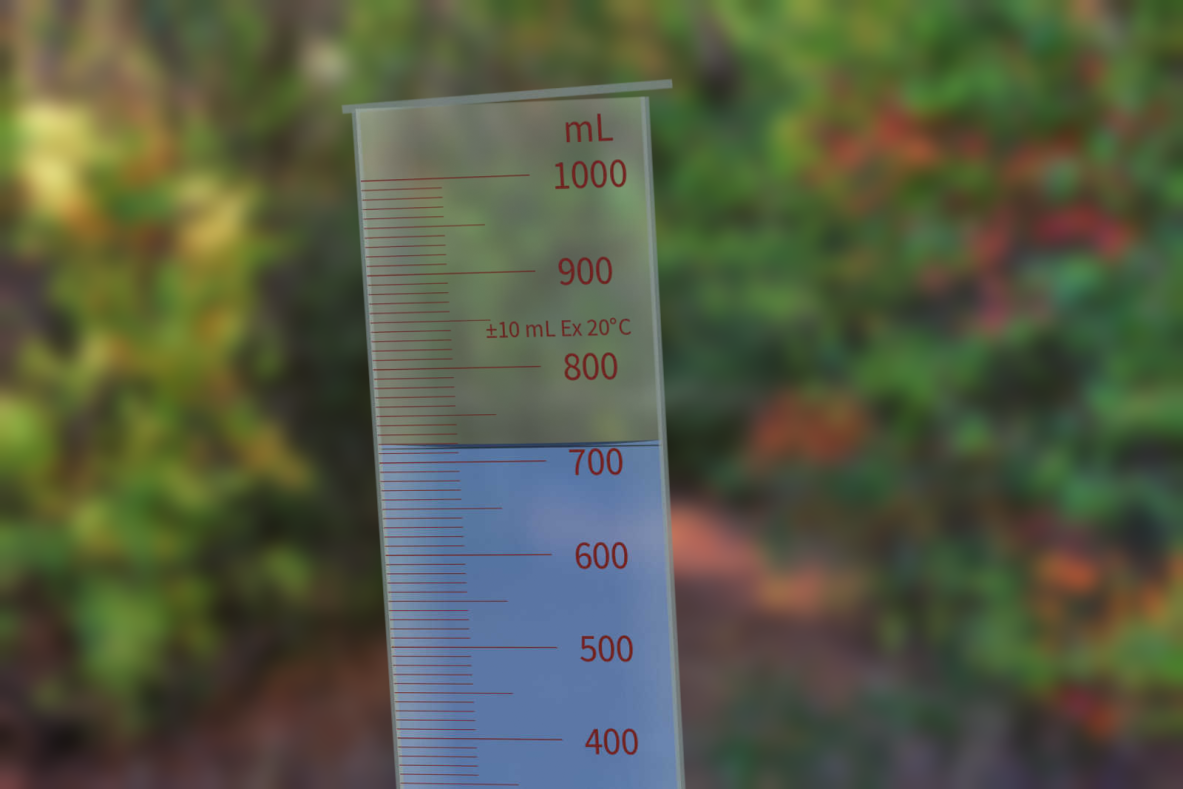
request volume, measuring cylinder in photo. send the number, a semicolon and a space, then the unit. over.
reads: 715; mL
